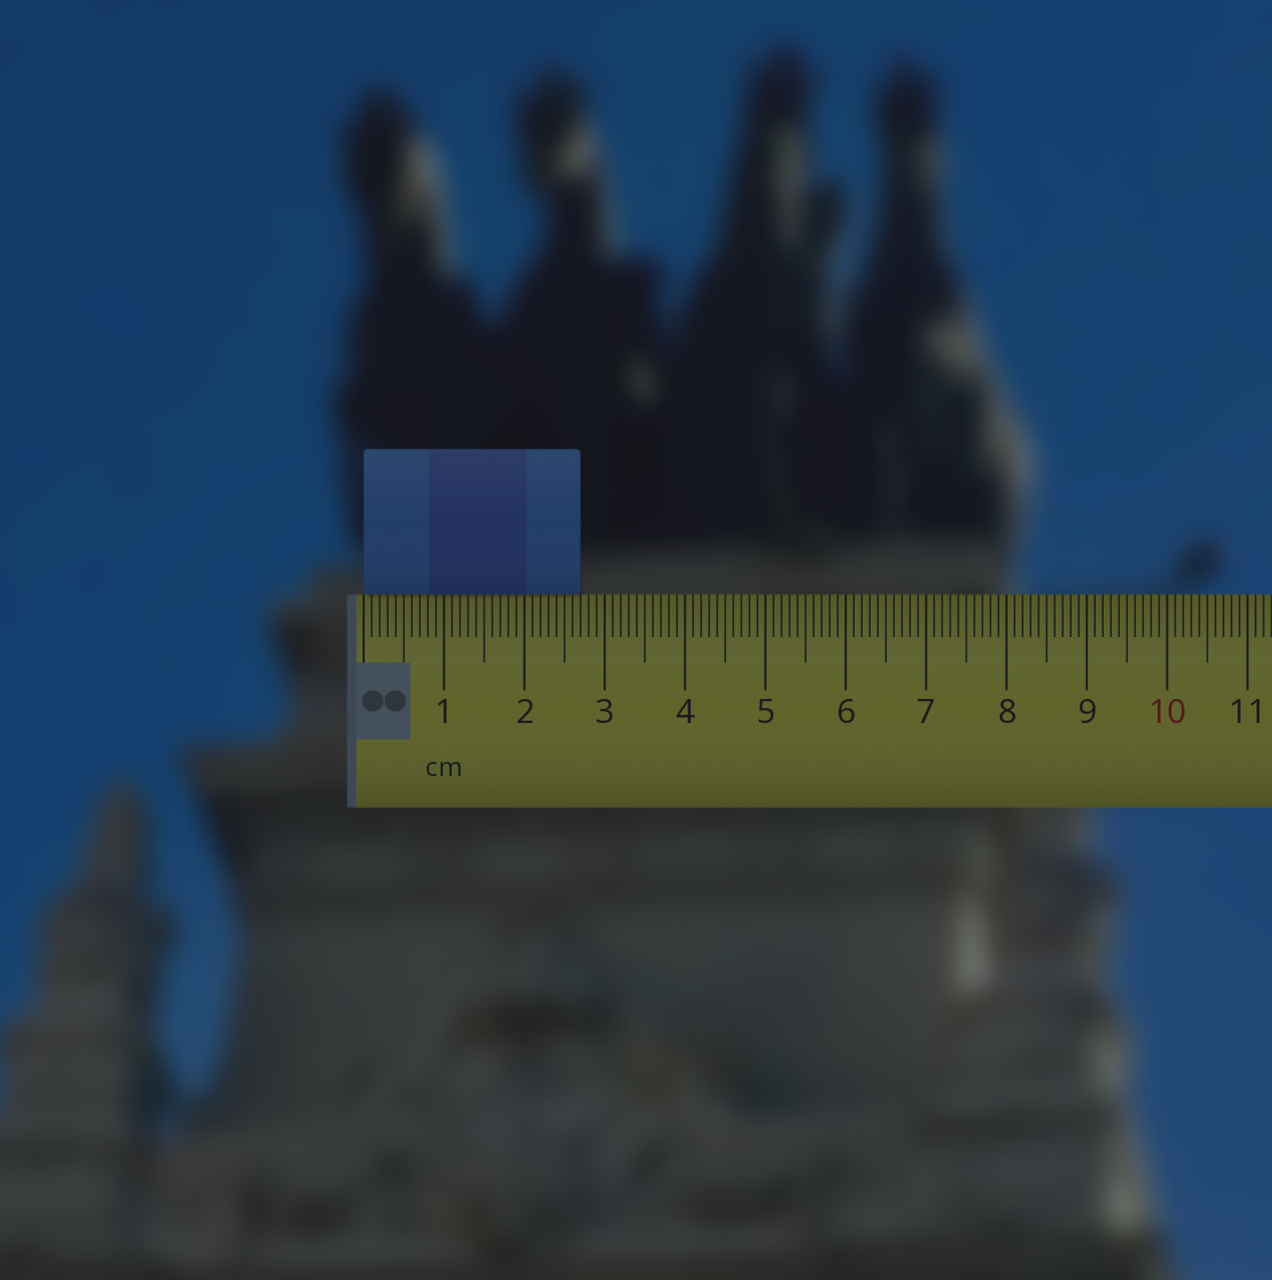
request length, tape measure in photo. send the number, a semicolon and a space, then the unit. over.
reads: 2.7; cm
